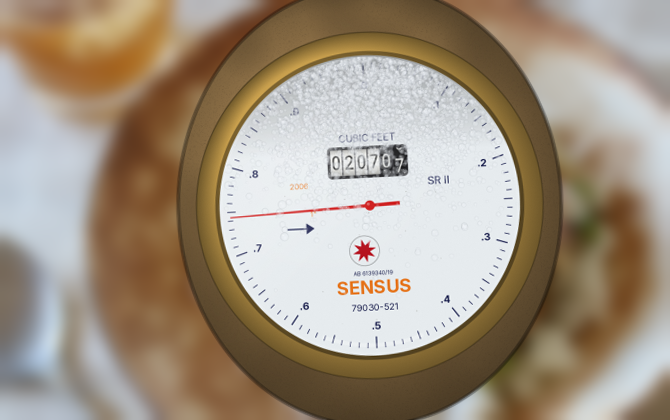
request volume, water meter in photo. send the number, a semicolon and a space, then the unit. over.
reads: 20706.74; ft³
